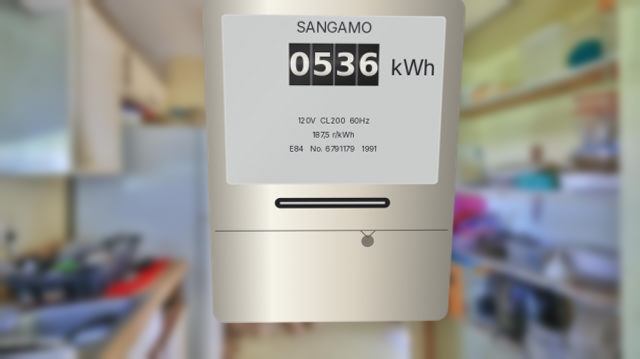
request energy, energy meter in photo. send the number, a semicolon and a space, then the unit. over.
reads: 536; kWh
